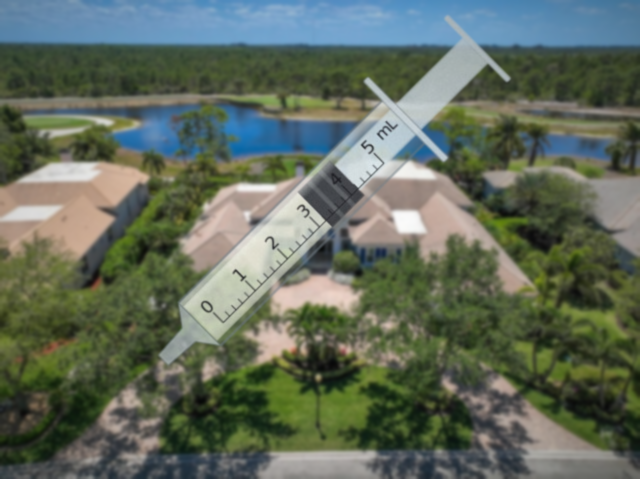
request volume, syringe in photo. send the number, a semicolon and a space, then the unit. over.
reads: 3.2; mL
